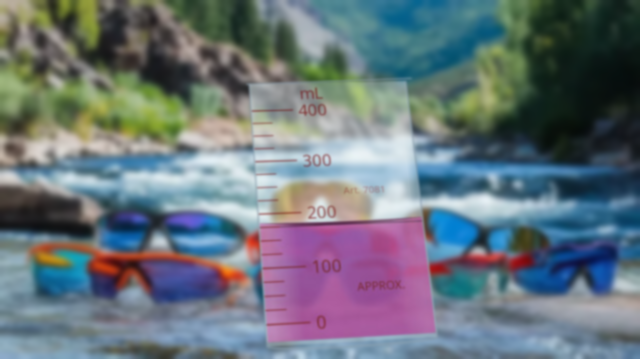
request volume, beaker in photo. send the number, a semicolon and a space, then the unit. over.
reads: 175; mL
